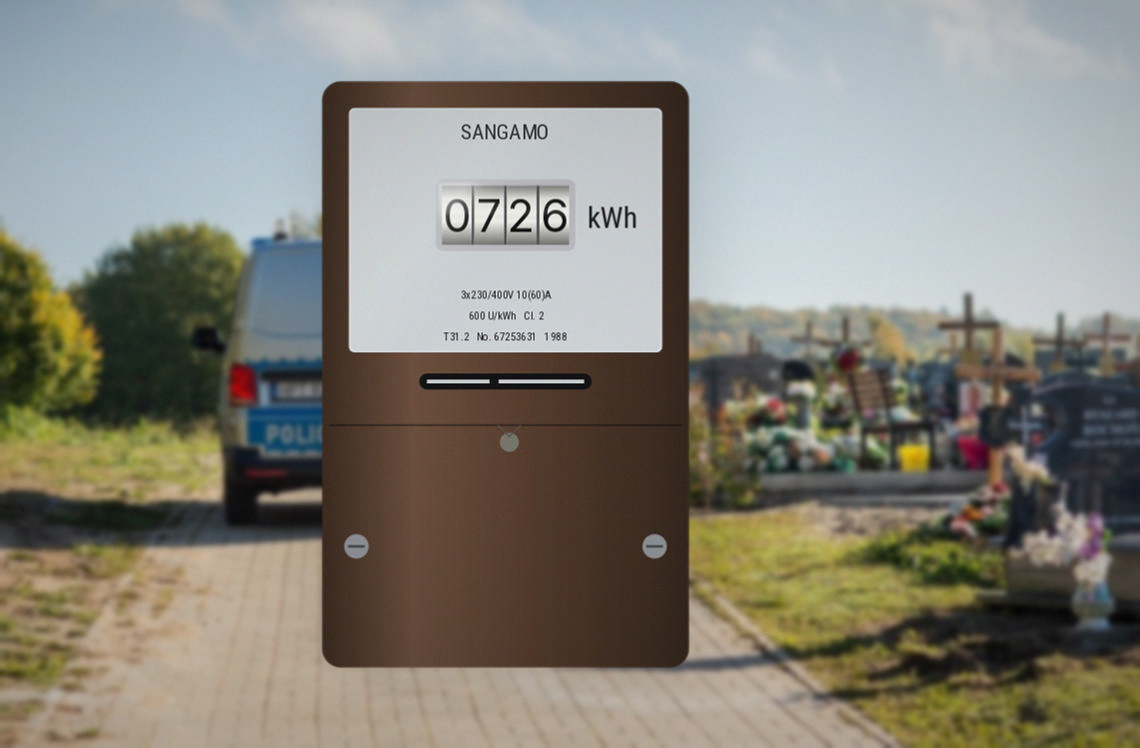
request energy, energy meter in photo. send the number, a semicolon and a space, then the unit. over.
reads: 726; kWh
